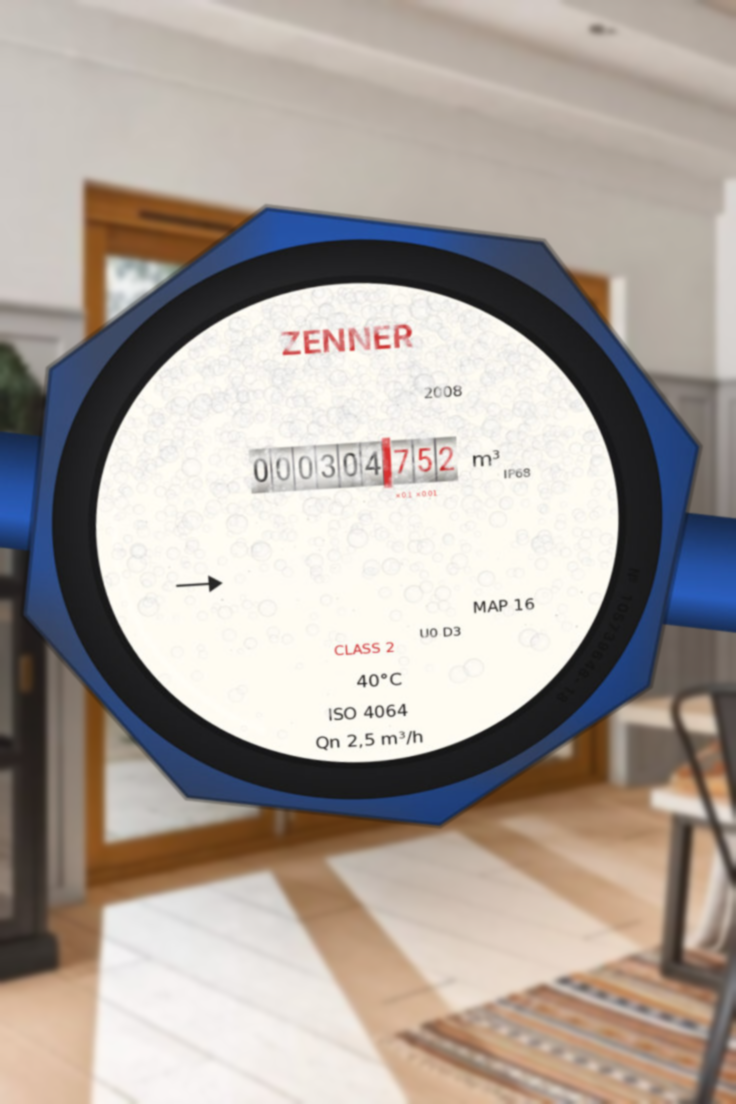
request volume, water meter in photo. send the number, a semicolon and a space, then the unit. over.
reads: 304.752; m³
